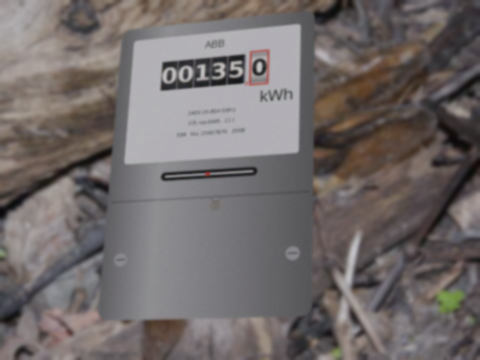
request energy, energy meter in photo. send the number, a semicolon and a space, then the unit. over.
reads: 135.0; kWh
